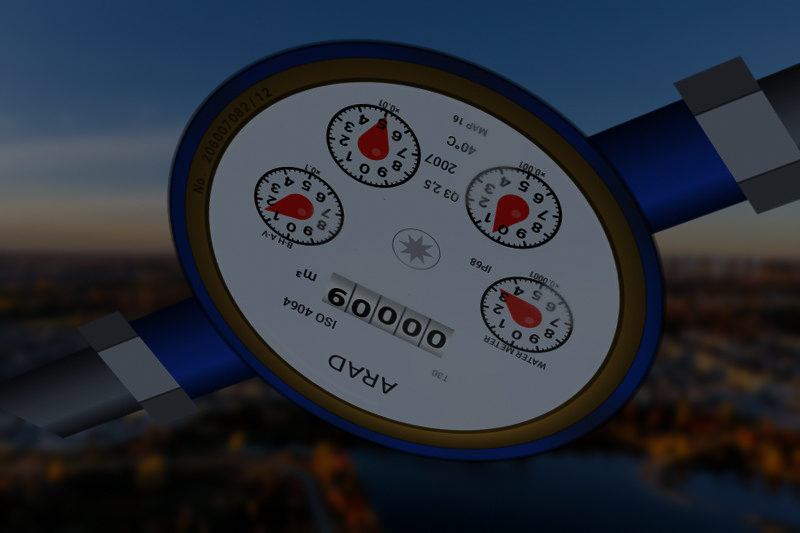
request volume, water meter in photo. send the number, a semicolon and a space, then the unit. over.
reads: 9.1503; m³
